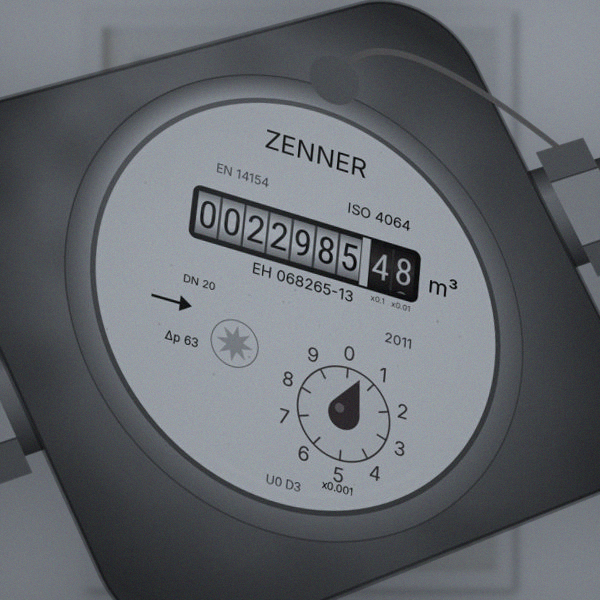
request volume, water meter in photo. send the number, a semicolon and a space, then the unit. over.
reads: 22985.480; m³
